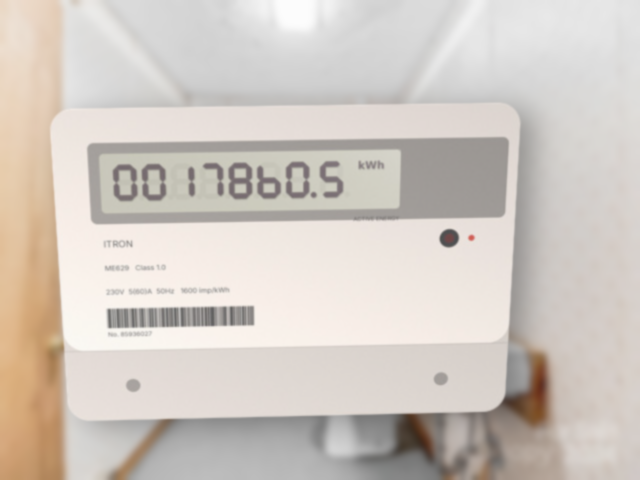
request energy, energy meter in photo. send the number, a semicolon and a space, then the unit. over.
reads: 17860.5; kWh
